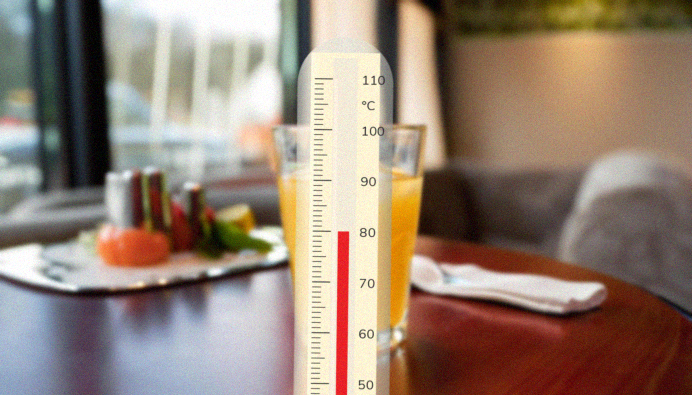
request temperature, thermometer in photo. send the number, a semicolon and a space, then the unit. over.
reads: 80; °C
